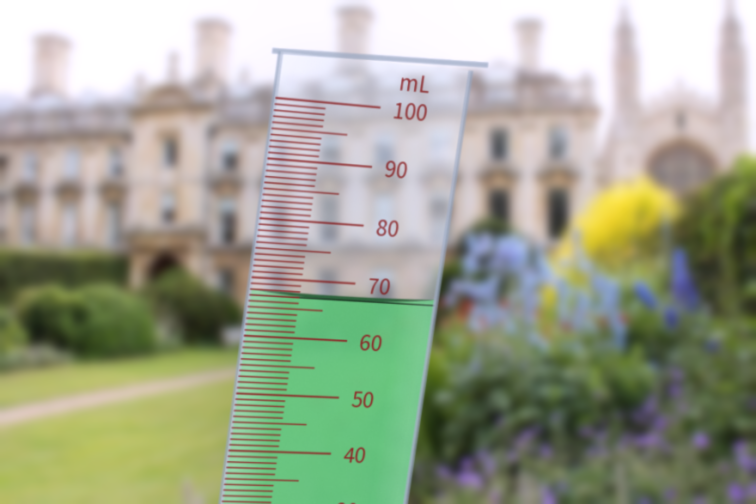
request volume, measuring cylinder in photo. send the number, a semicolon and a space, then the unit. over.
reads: 67; mL
